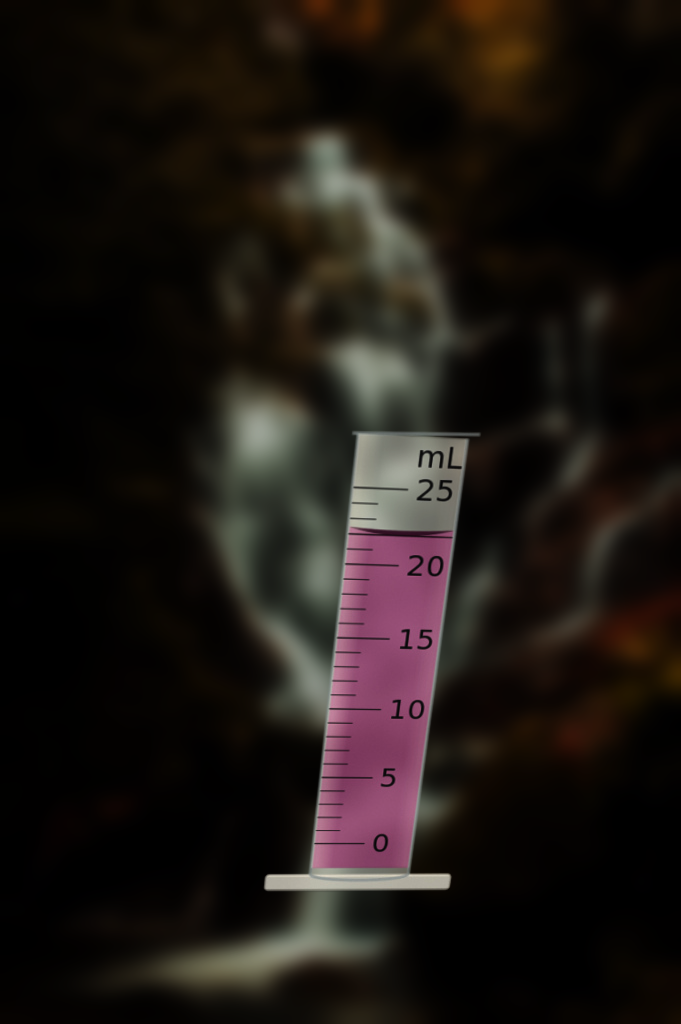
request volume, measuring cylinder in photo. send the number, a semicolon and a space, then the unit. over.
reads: 22; mL
